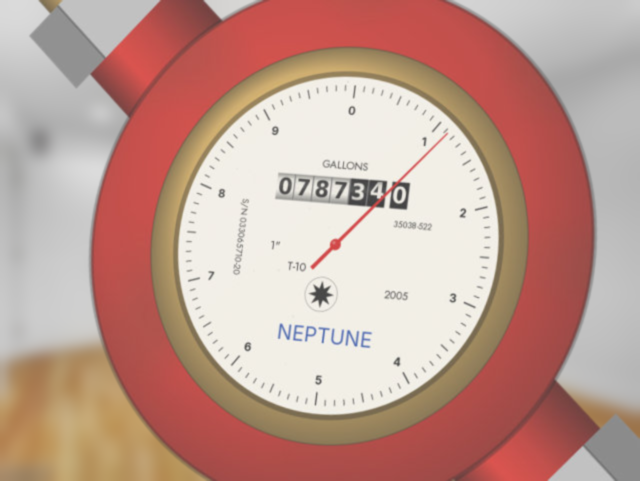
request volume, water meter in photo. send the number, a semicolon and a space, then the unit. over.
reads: 787341.1; gal
